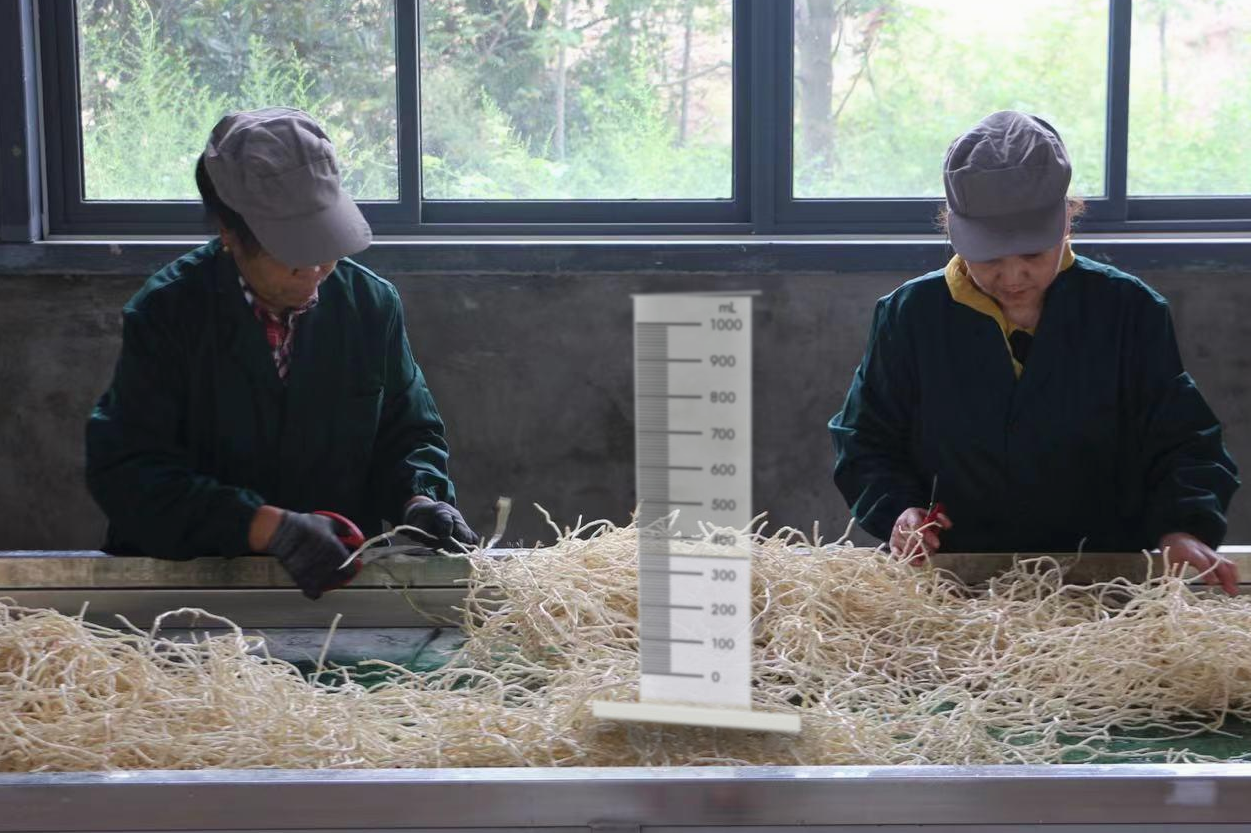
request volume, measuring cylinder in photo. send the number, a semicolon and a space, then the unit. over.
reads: 350; mL
